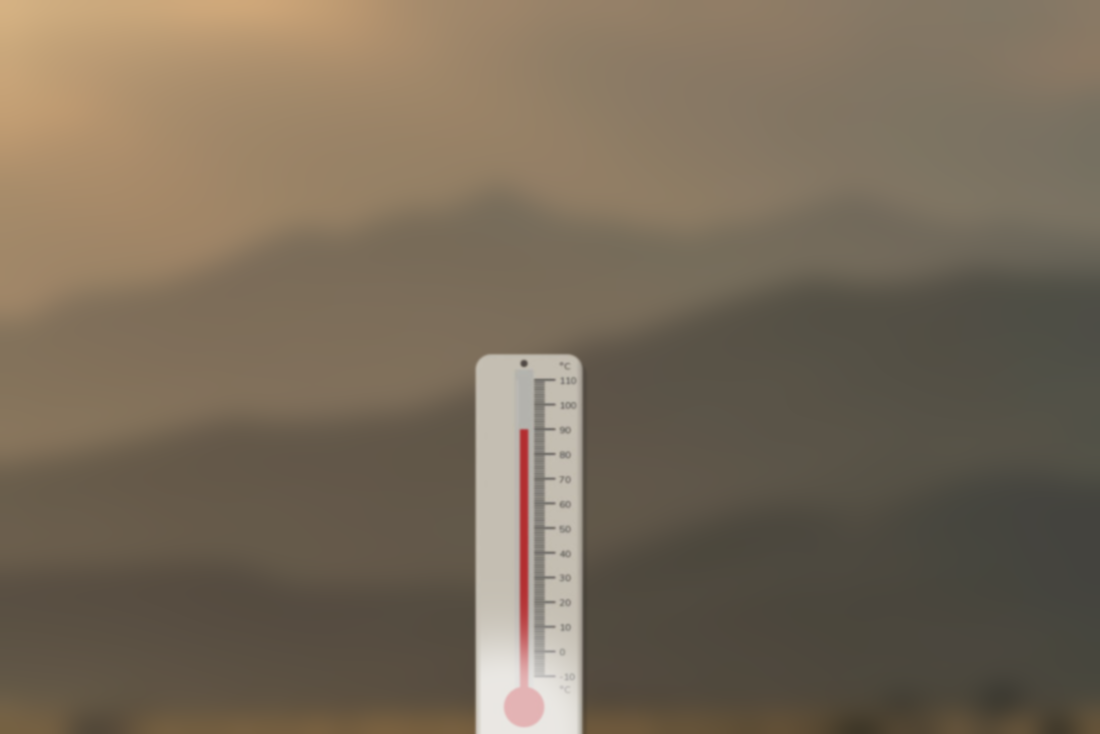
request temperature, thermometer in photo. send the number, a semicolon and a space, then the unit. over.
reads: 90; °C
